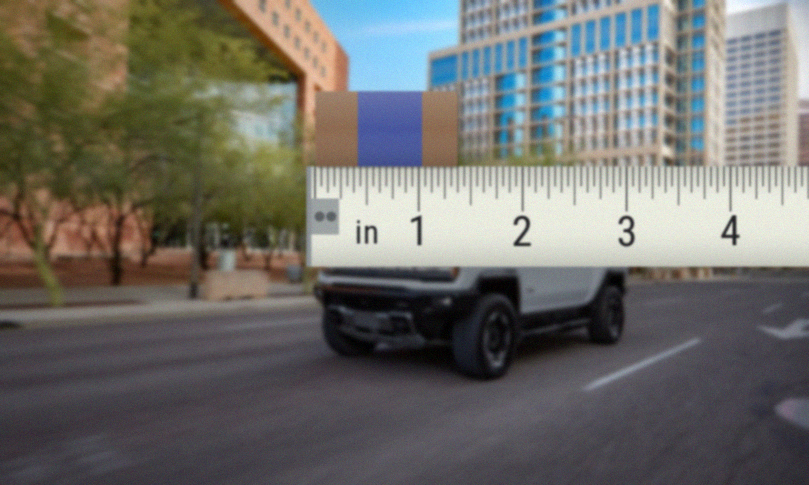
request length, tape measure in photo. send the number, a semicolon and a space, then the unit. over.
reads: 1.375; in
